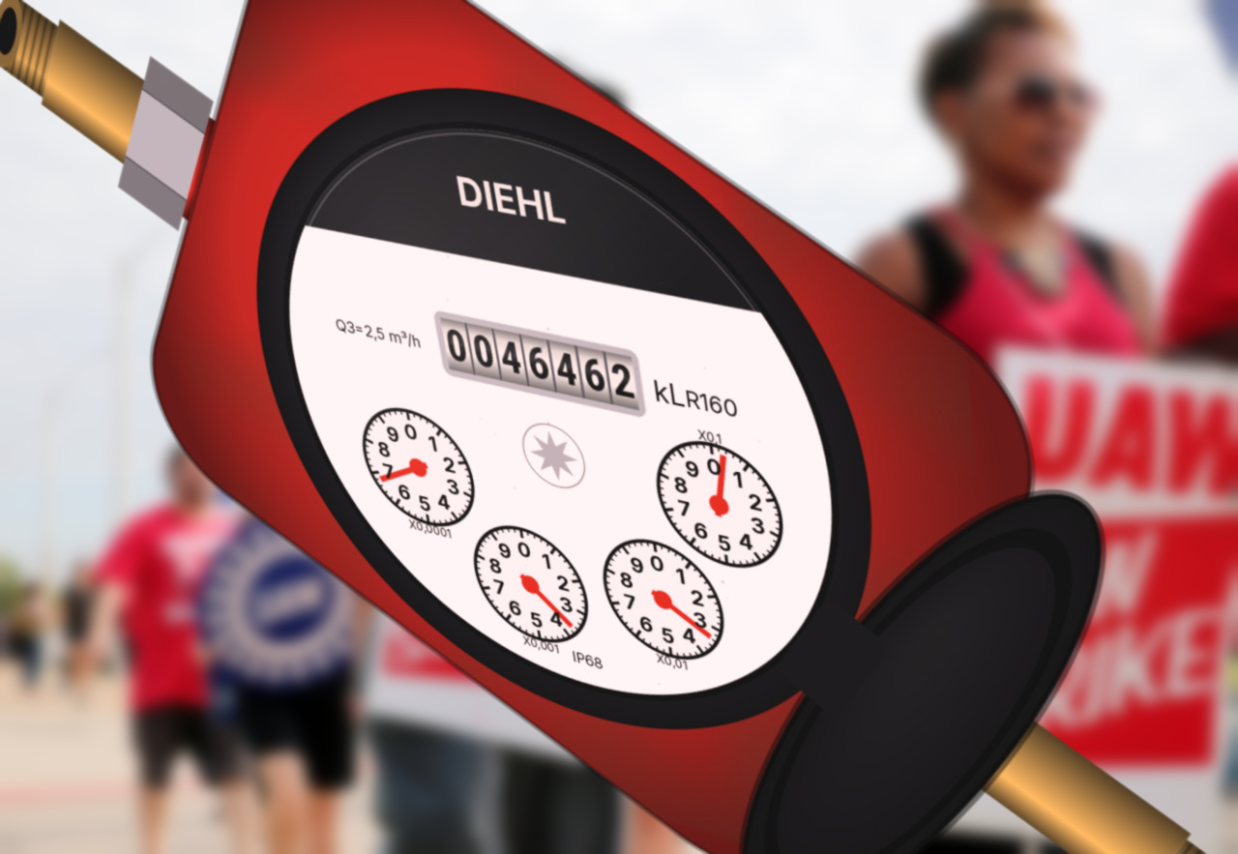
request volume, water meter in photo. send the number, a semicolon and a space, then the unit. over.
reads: 46462.0336; kL
